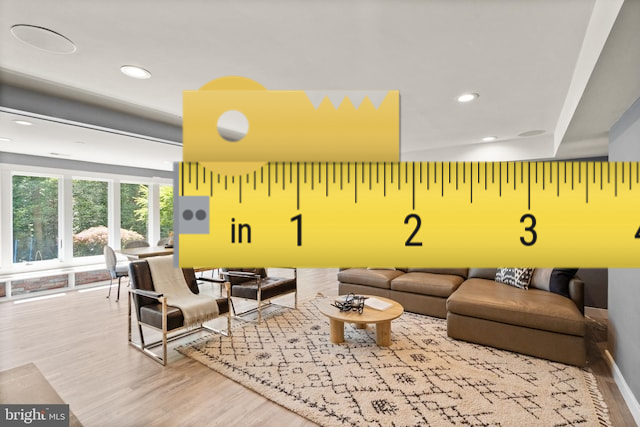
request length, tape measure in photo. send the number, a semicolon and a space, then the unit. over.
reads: 1.875; in
